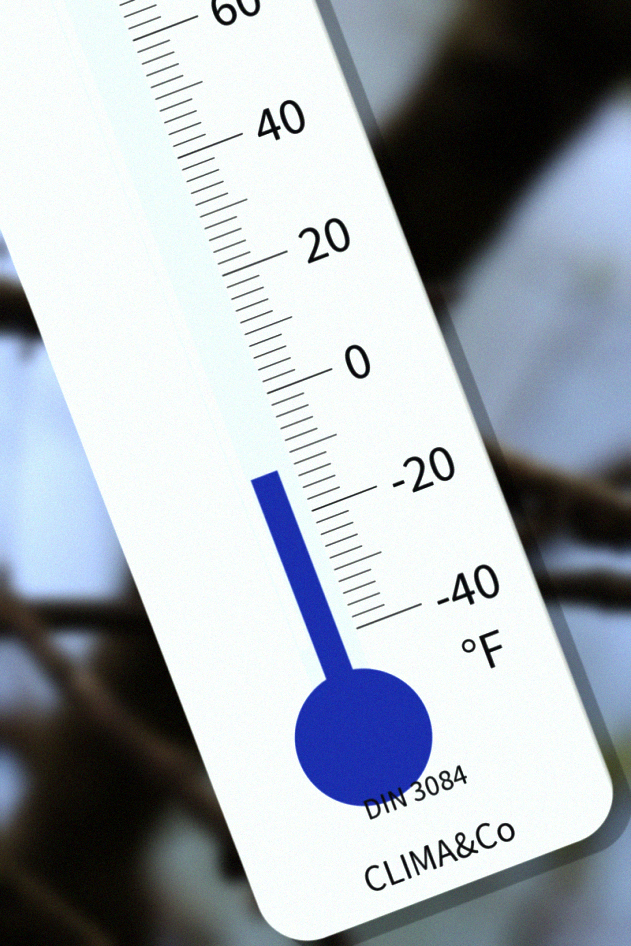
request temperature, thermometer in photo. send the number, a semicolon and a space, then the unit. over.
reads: -12; °F
